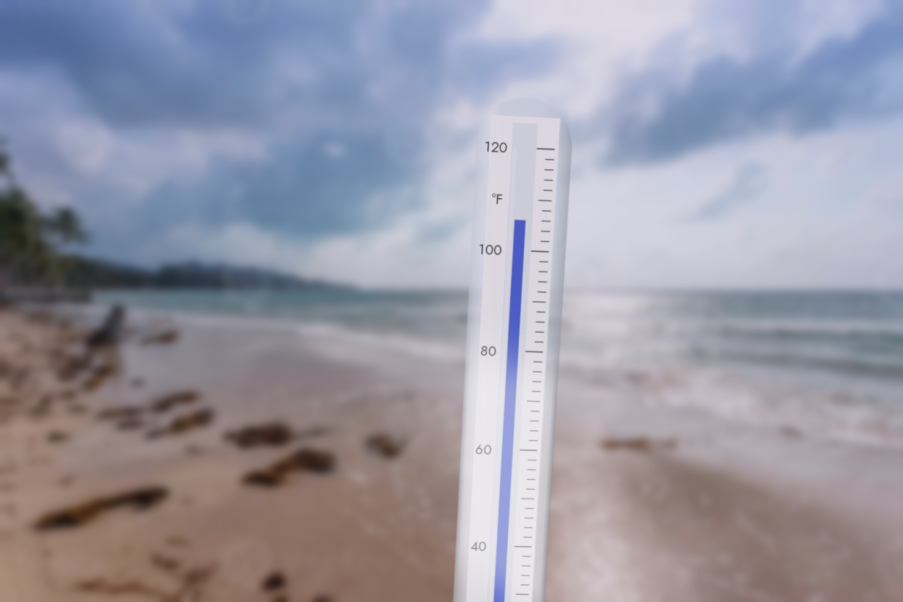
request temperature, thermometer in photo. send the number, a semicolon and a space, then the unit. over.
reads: 106; °F
